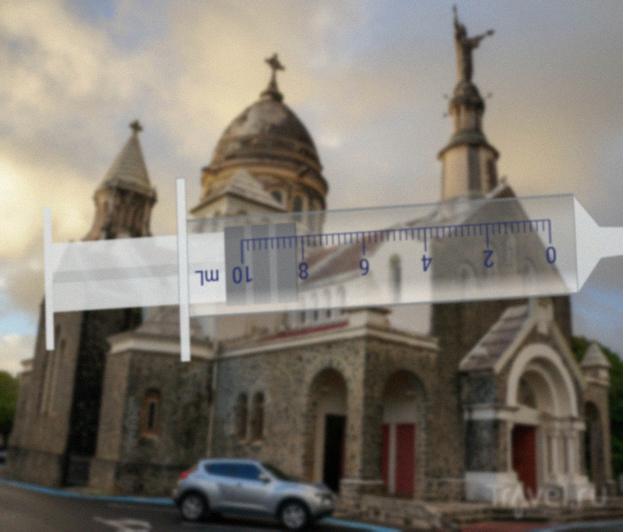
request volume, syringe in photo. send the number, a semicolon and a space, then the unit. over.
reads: 8.2; mL
